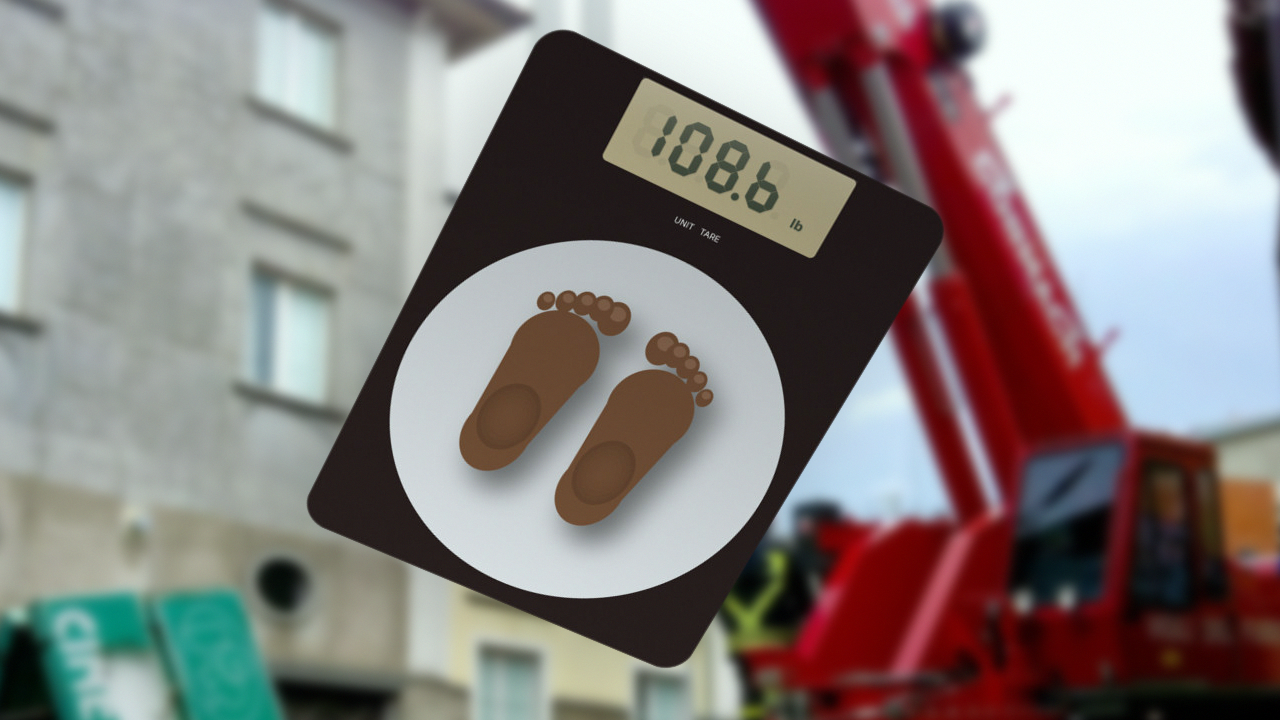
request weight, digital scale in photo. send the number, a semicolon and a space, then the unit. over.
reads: 108.6; lb
